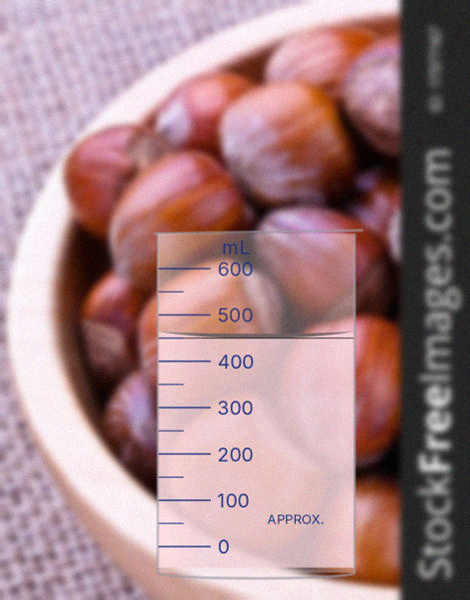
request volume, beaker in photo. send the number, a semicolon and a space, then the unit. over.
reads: 450; mL
